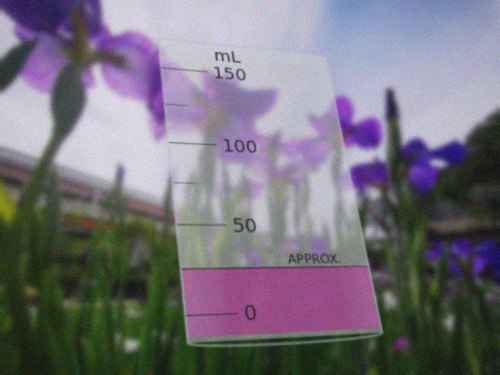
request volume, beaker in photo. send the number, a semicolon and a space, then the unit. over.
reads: 25; mL
